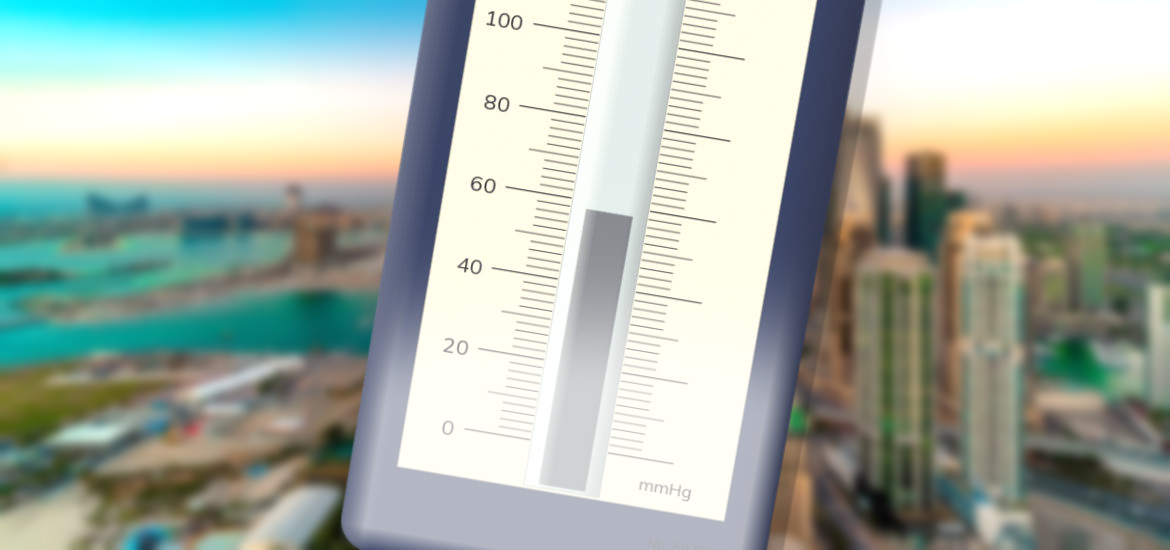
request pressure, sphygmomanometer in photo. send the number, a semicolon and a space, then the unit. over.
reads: 58; mmHg
